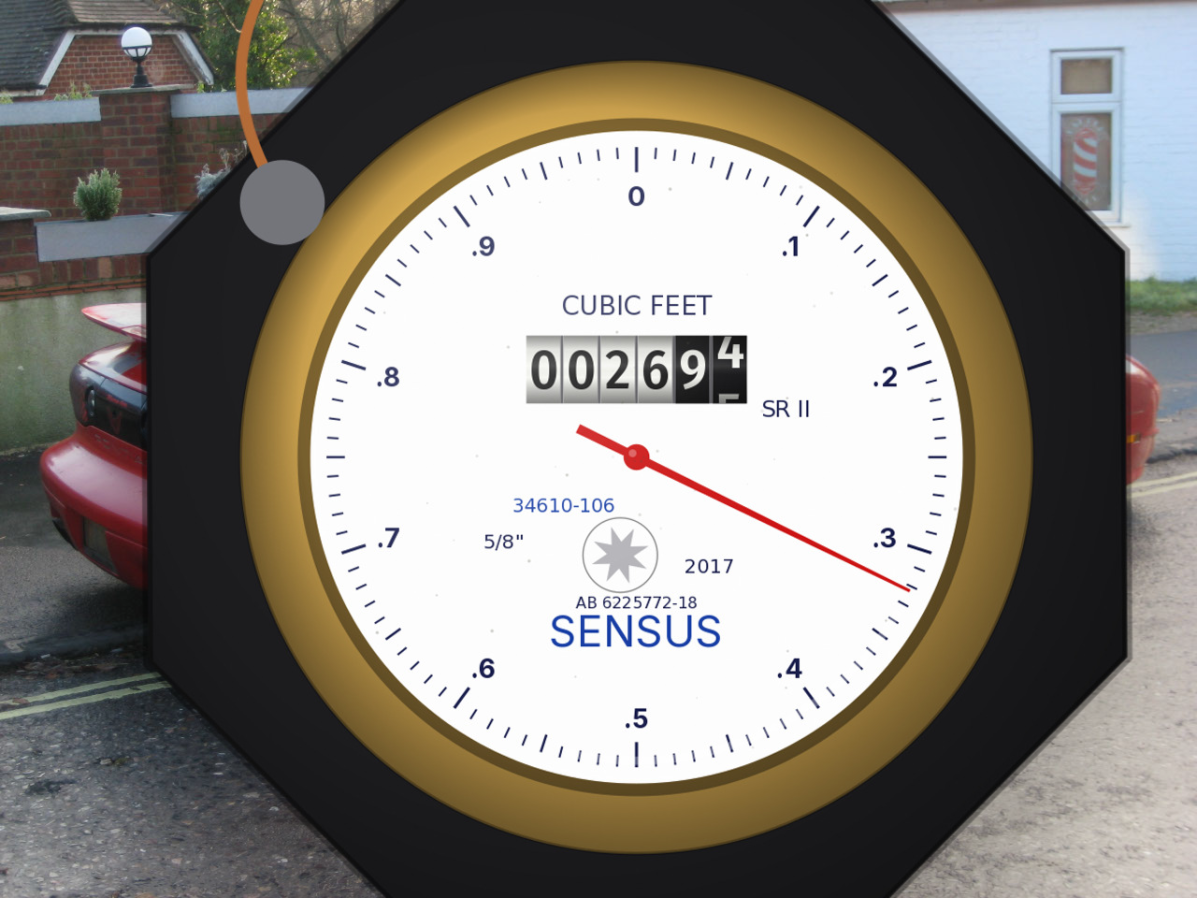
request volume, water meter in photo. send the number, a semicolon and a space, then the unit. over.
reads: 2694.32; ft³
